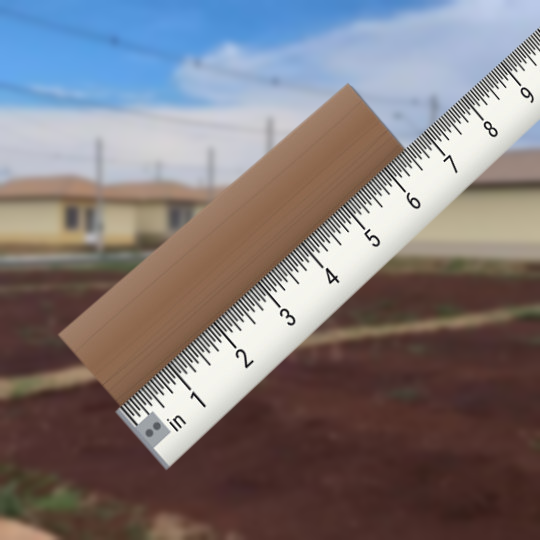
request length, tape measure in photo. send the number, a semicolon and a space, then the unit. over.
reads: 6.5; in
